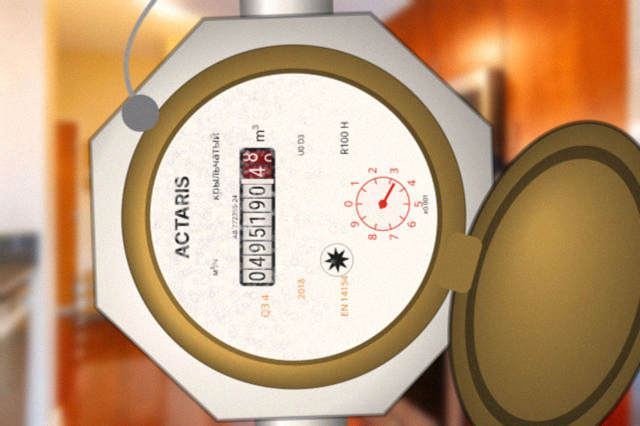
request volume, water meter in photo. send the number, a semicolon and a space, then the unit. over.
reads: 495190.483; m³
